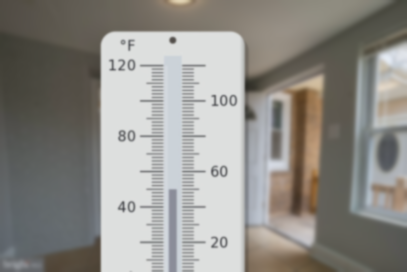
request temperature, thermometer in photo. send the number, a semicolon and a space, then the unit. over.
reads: 50; °F
